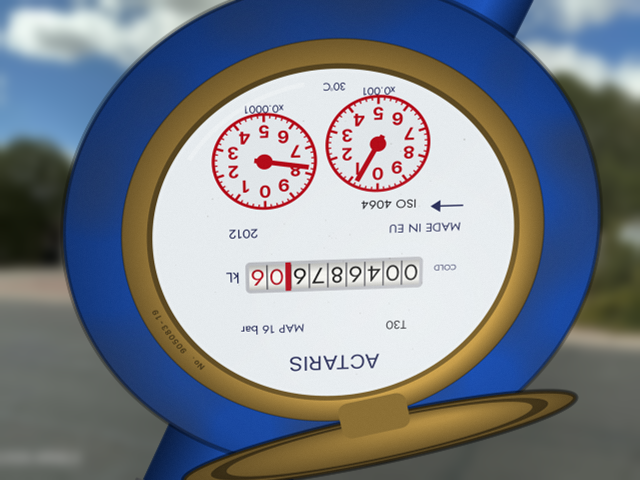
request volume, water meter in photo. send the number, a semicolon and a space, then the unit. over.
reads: 46876.0607; kL
